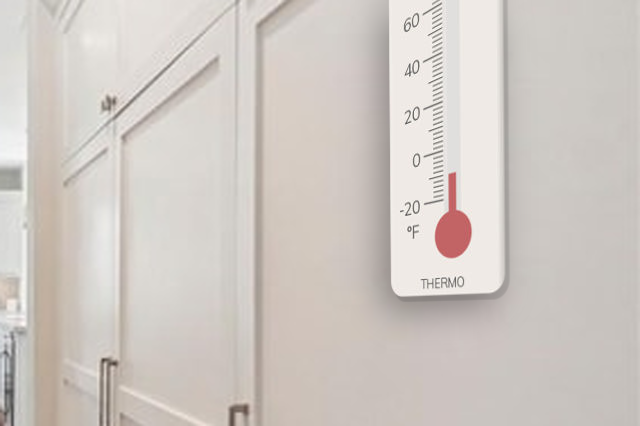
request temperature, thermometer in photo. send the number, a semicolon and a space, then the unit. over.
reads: -10; °F
